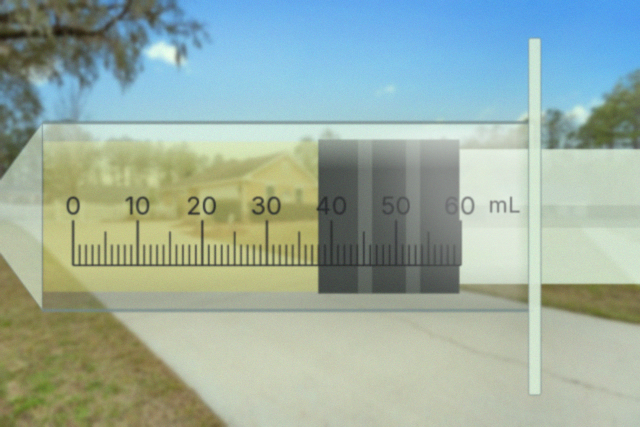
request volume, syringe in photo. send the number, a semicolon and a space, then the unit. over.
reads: 38; mL
